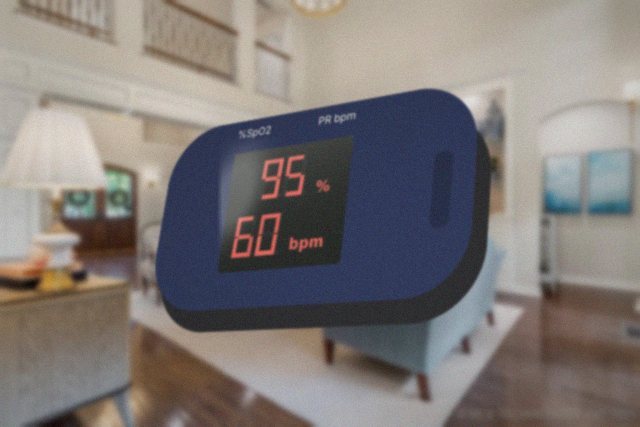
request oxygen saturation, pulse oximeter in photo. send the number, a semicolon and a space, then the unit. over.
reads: 95; %
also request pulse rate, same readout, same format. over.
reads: 60; bpm
